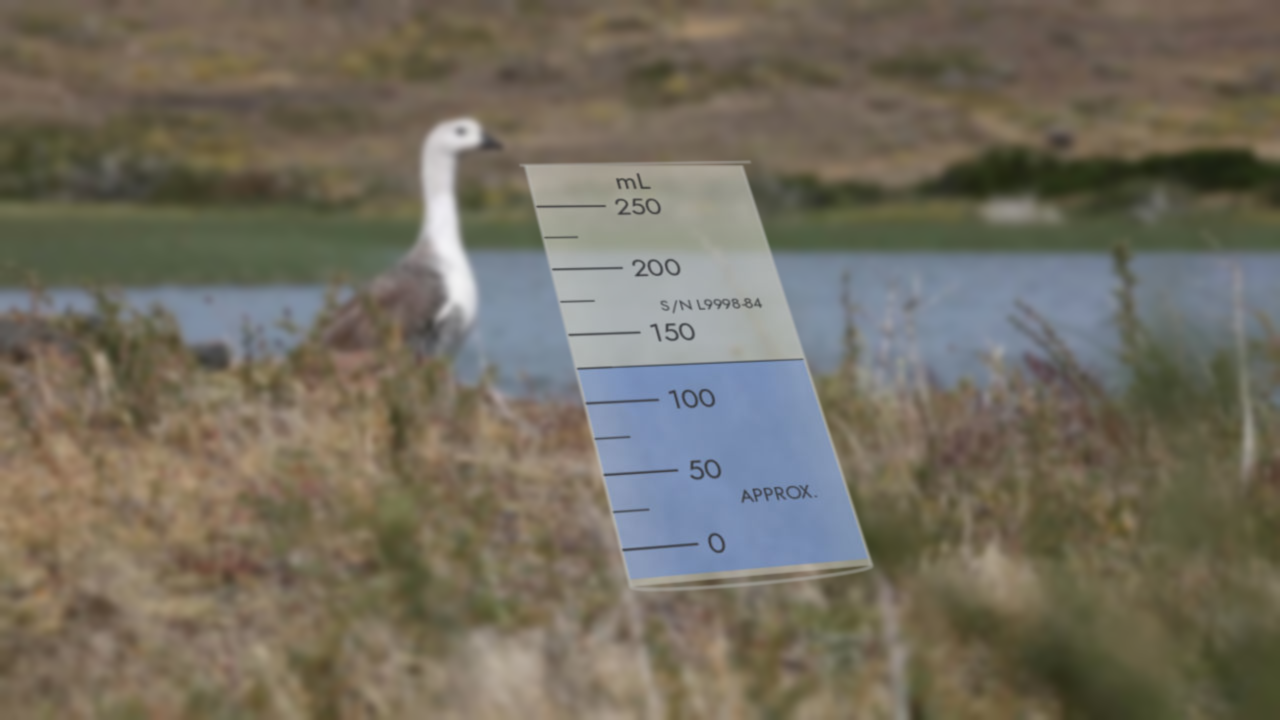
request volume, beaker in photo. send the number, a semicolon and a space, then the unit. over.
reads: 125; mL
